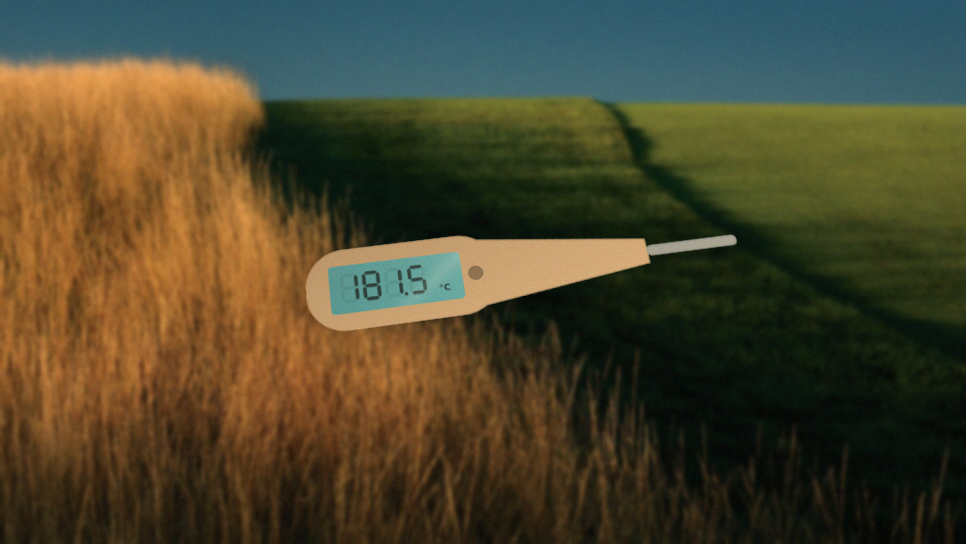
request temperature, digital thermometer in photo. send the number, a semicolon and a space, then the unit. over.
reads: 181.5; °C
